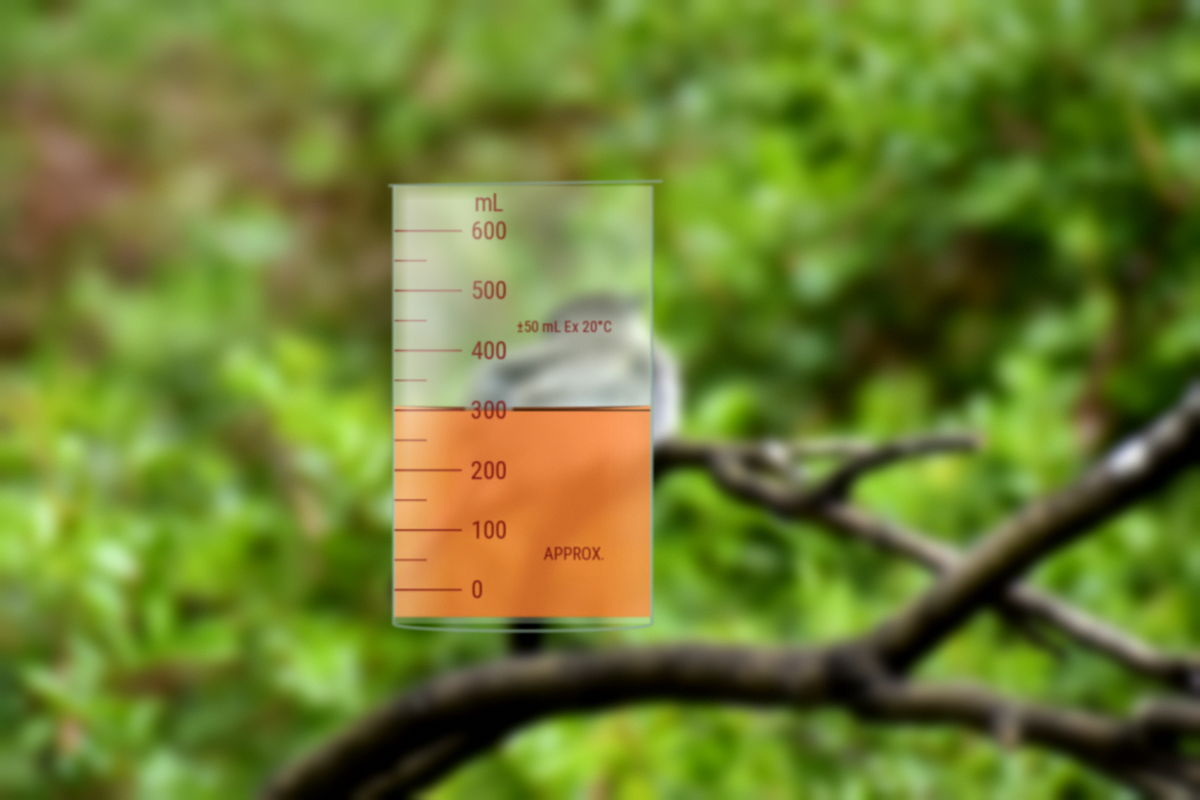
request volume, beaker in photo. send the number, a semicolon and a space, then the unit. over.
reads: 300; mL
